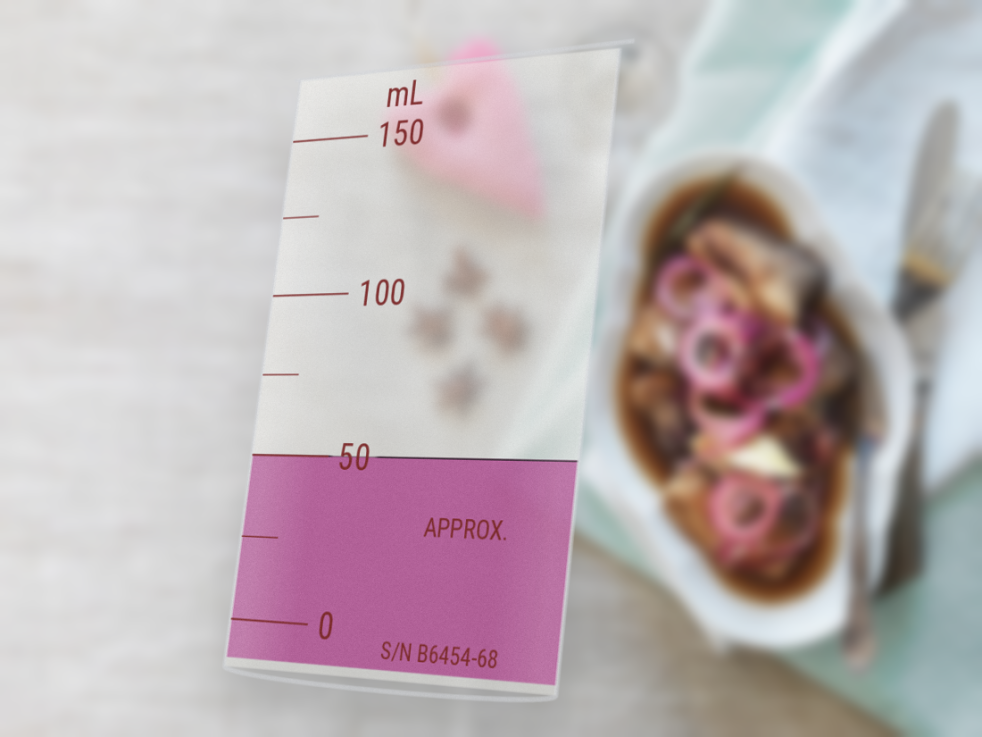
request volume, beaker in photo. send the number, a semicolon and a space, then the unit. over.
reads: 50; mL
